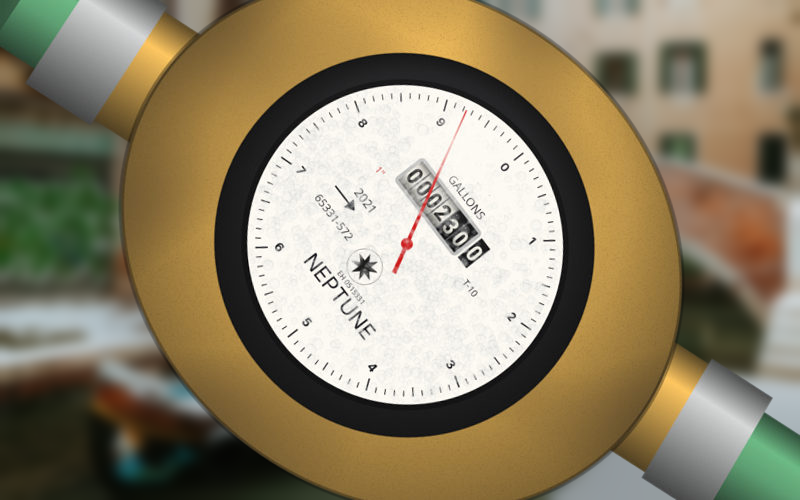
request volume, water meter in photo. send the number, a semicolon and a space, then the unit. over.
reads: 2299.2; gal
